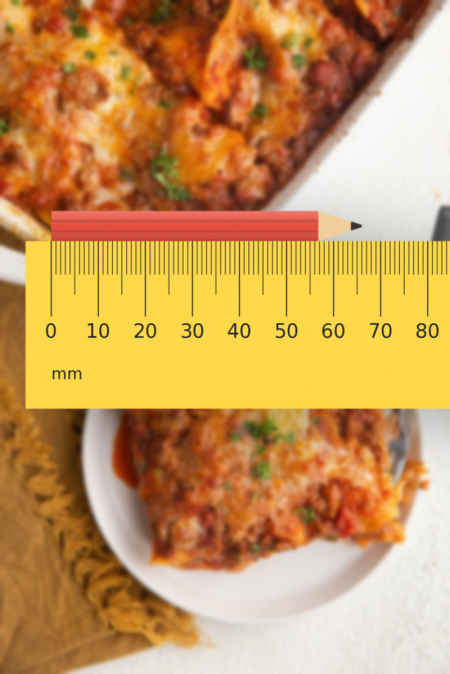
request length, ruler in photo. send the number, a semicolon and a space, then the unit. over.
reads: 66; mm
